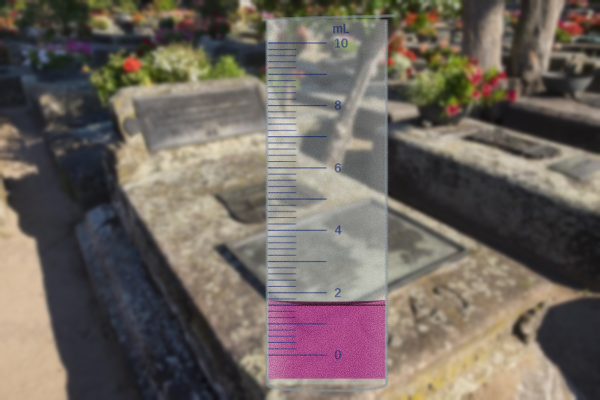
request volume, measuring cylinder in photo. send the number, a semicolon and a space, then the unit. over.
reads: 1.6; mL
